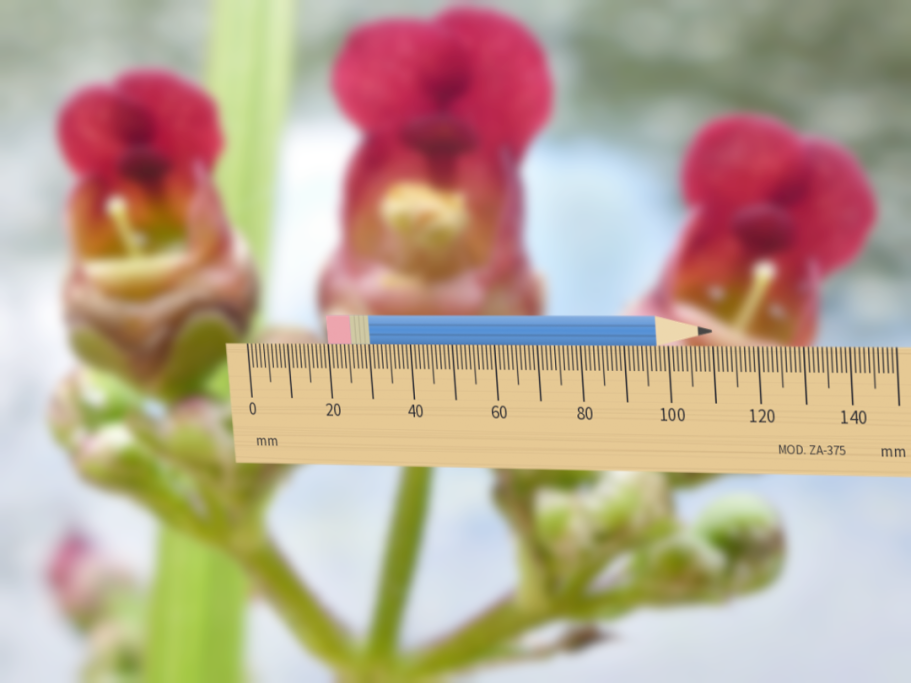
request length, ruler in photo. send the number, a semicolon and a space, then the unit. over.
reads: 90; mm
